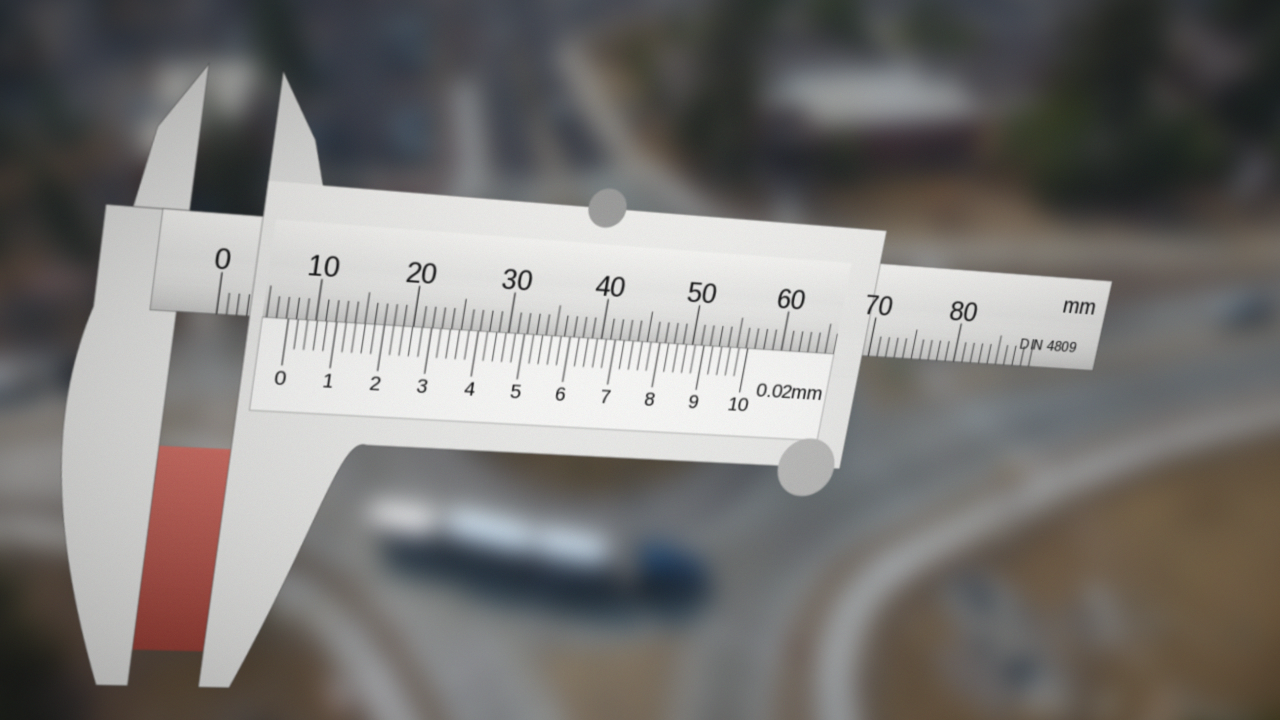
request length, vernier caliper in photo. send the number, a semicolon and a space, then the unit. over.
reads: 7.2; mm
